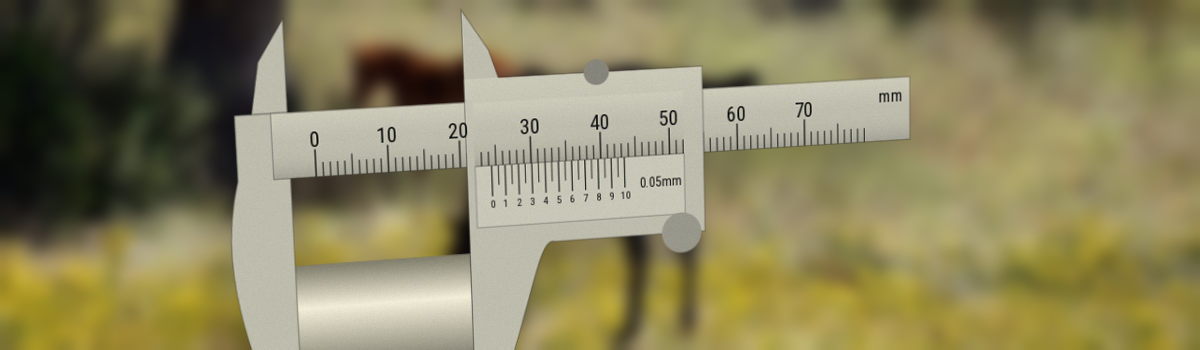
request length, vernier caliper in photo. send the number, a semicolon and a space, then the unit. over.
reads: 24.4; mm
